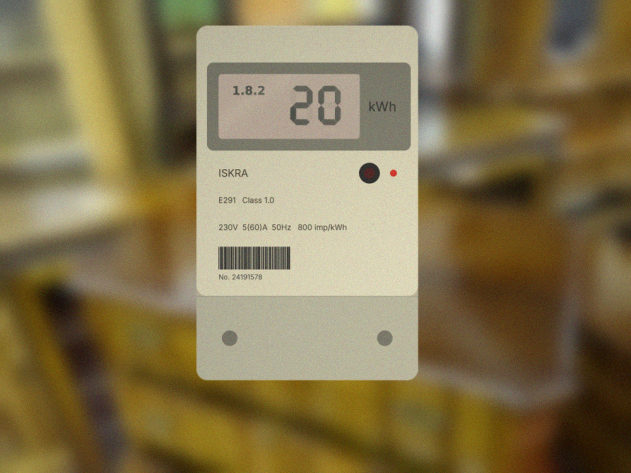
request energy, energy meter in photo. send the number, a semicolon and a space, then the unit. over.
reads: 20; kWh
